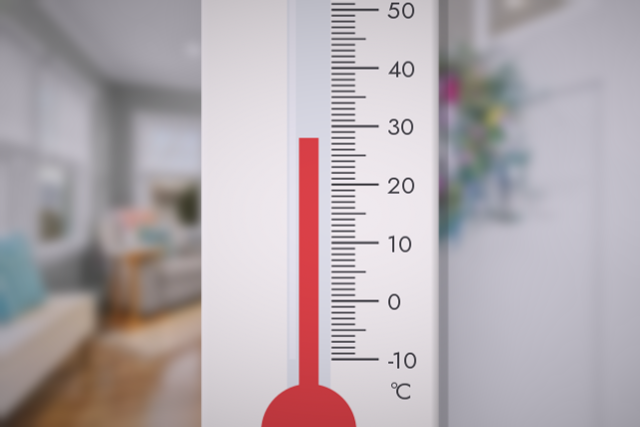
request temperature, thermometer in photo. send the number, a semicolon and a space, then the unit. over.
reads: 28; °C
